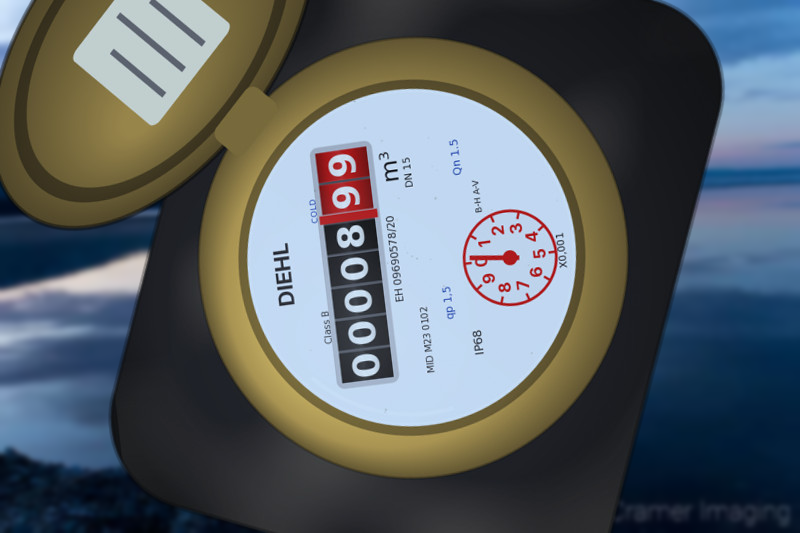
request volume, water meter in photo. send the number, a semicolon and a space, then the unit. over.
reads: 8.990; m³
